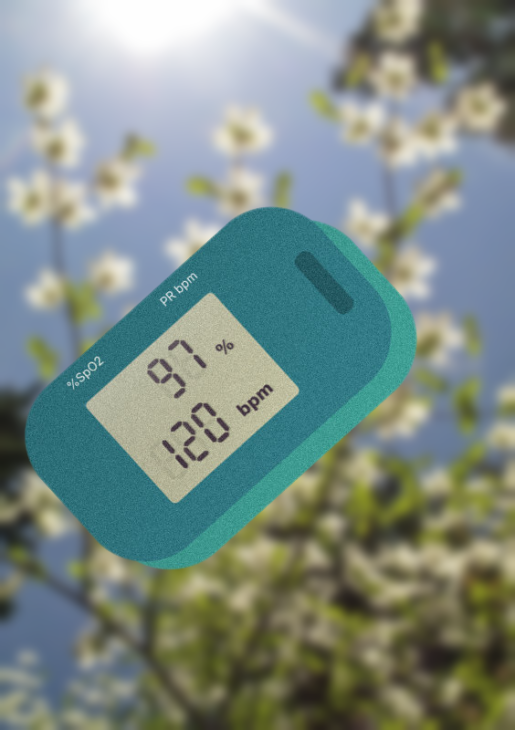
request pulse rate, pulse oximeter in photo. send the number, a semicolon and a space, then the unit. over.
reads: 120; bpm
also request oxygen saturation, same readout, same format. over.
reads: 97; %
